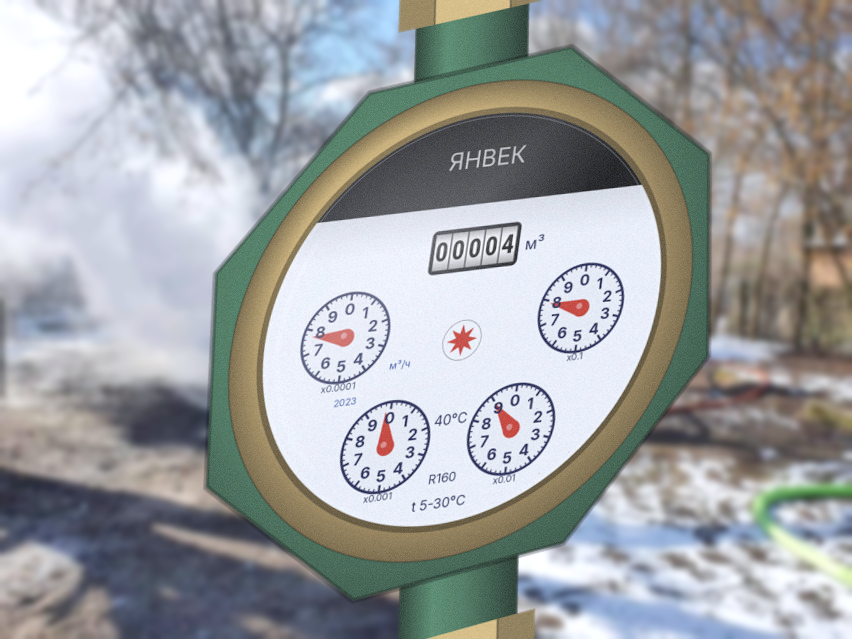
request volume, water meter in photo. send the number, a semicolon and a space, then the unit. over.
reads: 4.7897; m³
